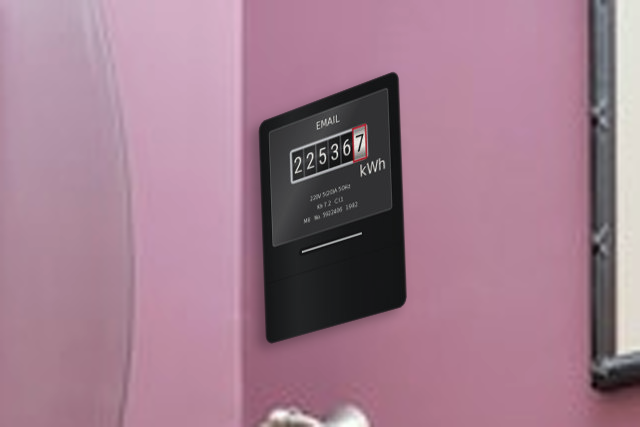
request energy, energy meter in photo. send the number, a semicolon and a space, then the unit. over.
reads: 22536.7; kWh
